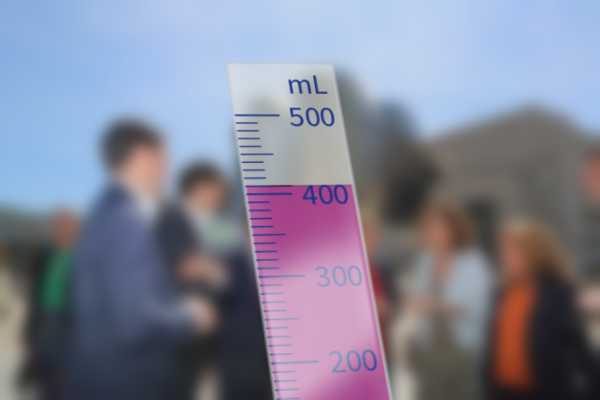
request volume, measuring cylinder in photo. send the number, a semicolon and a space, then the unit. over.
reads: 410; mL
